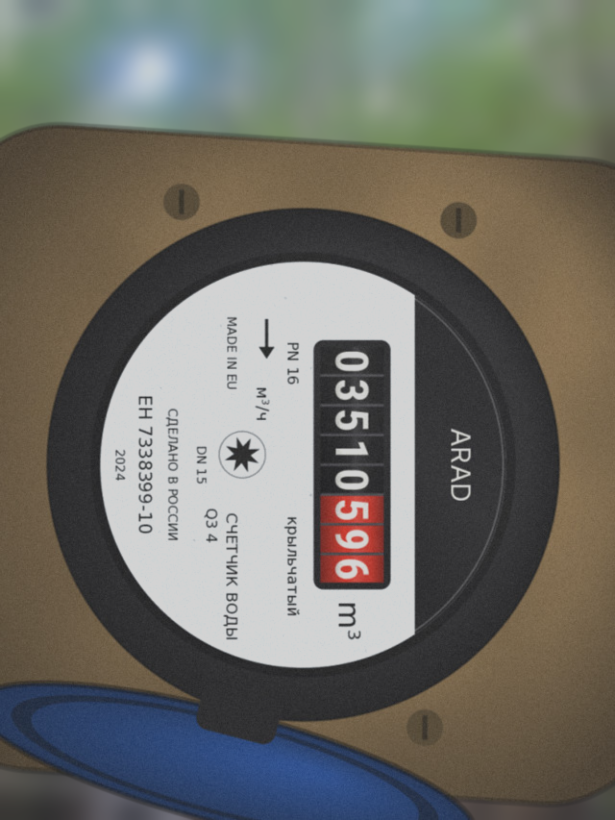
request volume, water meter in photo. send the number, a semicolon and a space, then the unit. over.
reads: 3510.596; m³
